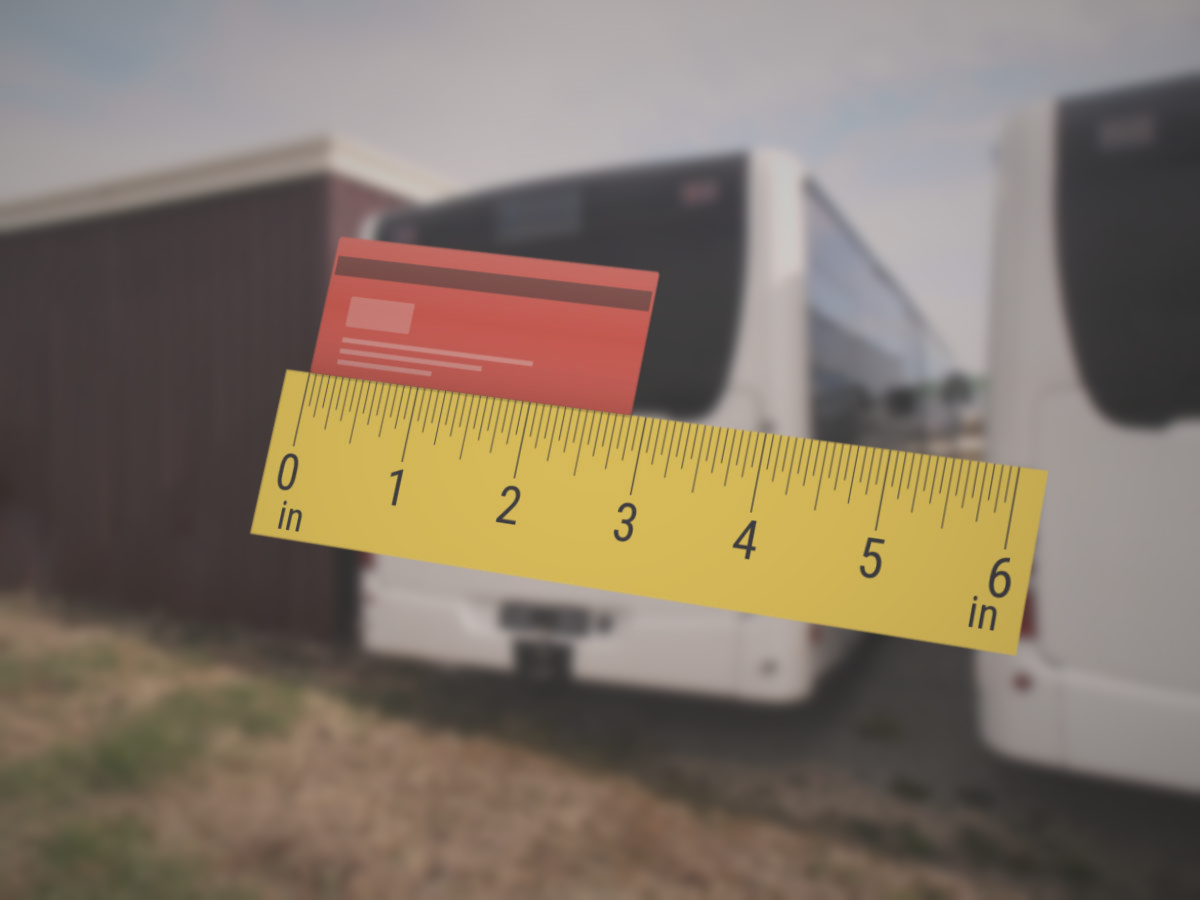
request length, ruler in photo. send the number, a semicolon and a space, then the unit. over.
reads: 2.875; in
